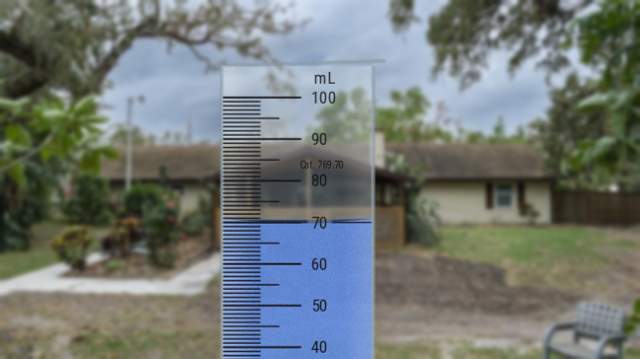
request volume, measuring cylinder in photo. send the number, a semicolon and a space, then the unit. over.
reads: 70; mL
